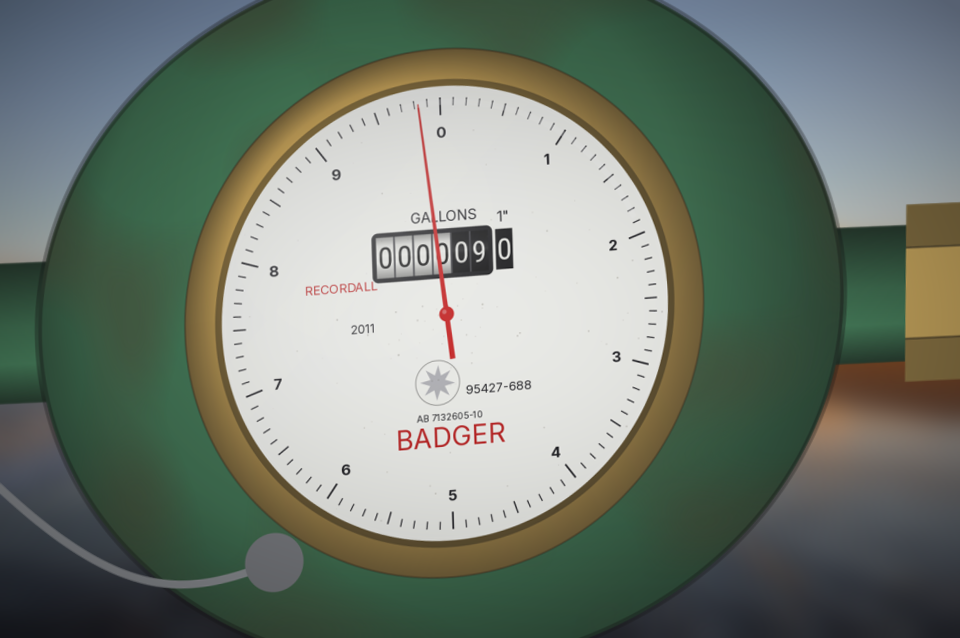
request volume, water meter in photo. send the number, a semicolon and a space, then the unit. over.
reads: 89.8; gal
